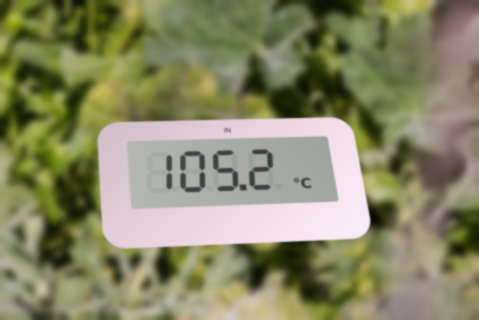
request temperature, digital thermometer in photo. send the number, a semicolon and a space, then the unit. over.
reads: 105.2; °C
